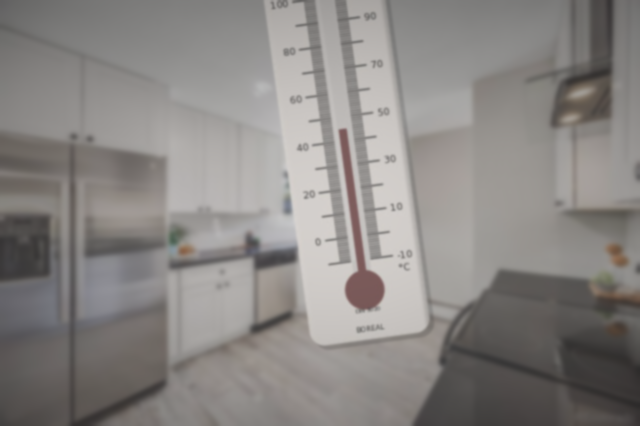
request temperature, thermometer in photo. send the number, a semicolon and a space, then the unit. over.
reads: 45; °C
